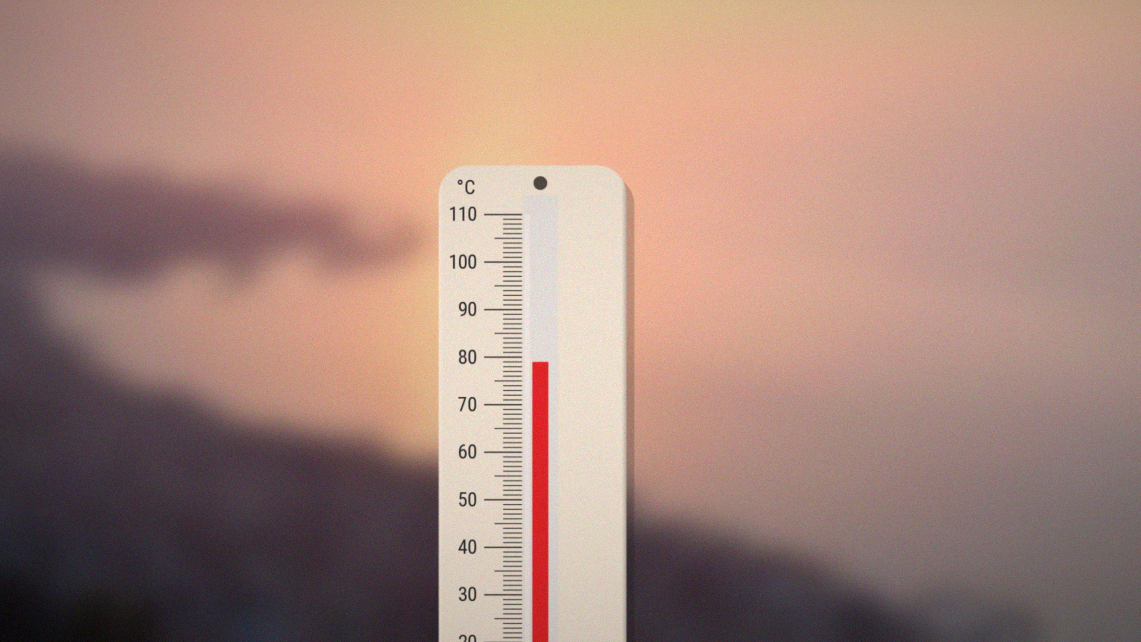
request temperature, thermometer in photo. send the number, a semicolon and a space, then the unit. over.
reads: 79; °C
